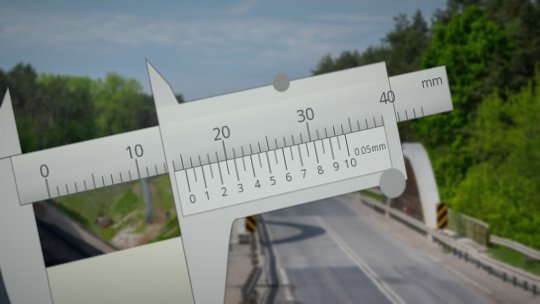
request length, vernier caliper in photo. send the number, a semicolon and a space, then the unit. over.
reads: 15.2; mm
